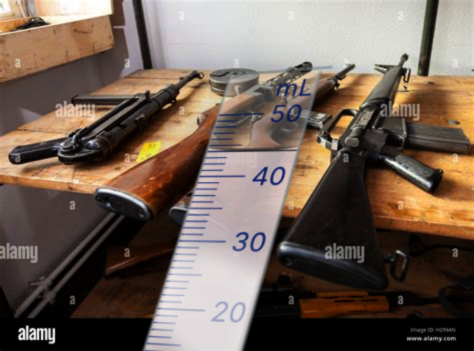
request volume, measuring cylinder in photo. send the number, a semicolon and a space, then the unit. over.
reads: 44; mL
